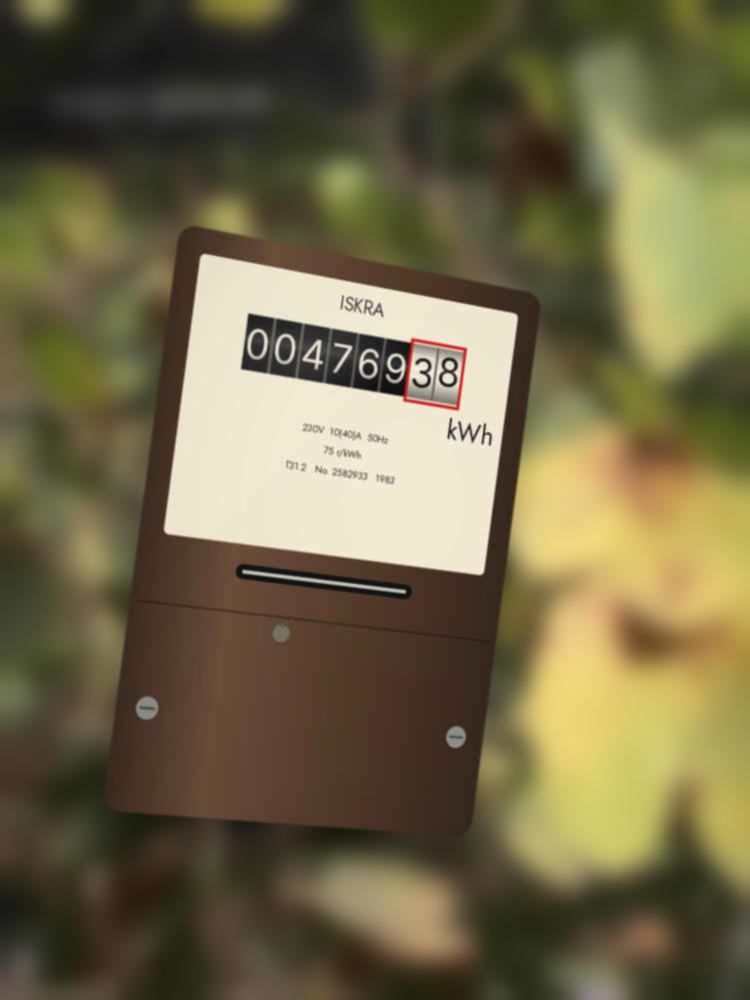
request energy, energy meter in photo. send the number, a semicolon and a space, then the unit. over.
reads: 4769.38; kWh
